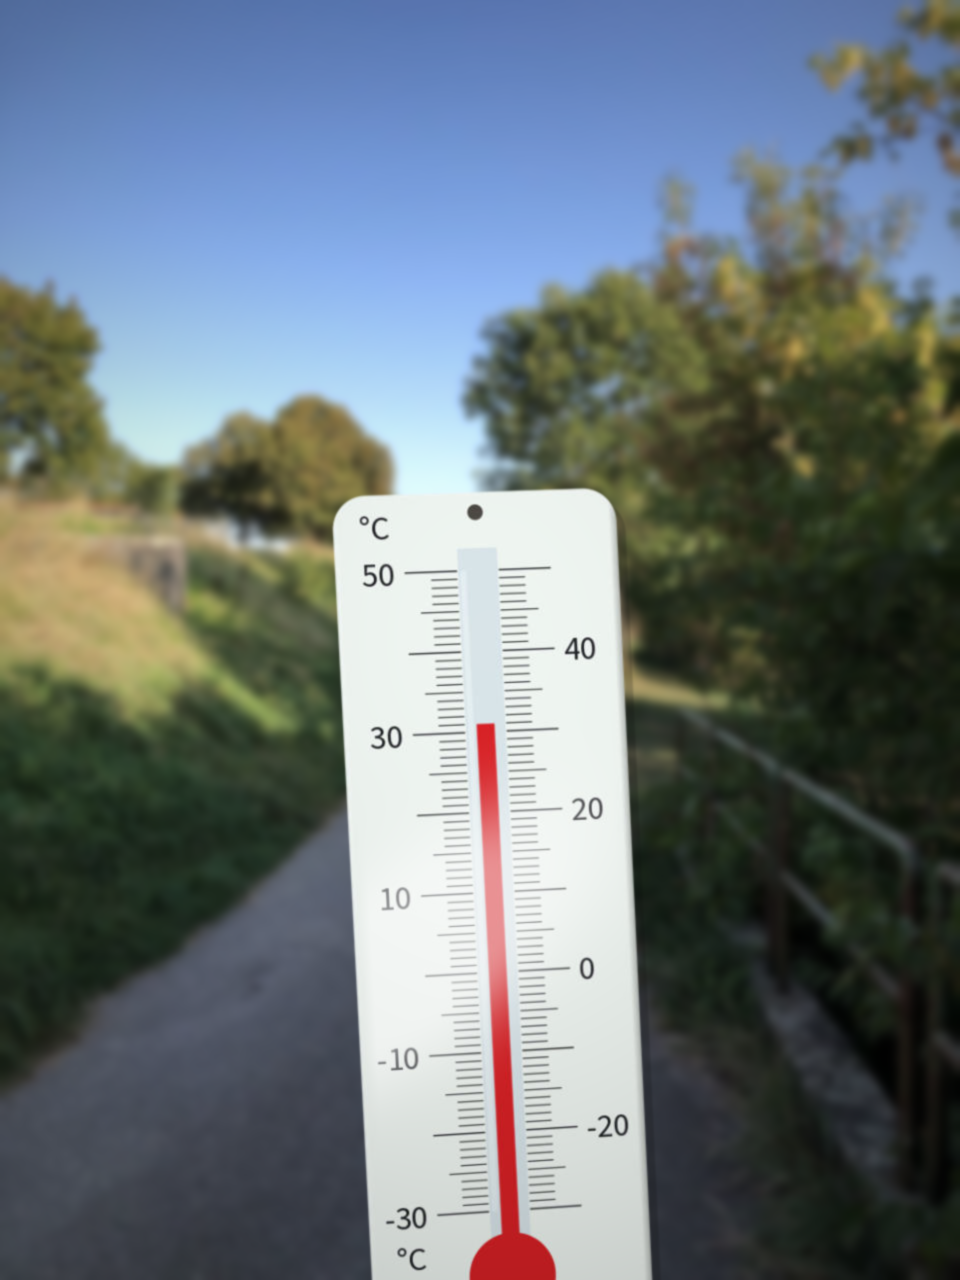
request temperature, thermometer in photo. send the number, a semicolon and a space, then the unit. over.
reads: 31; °C
